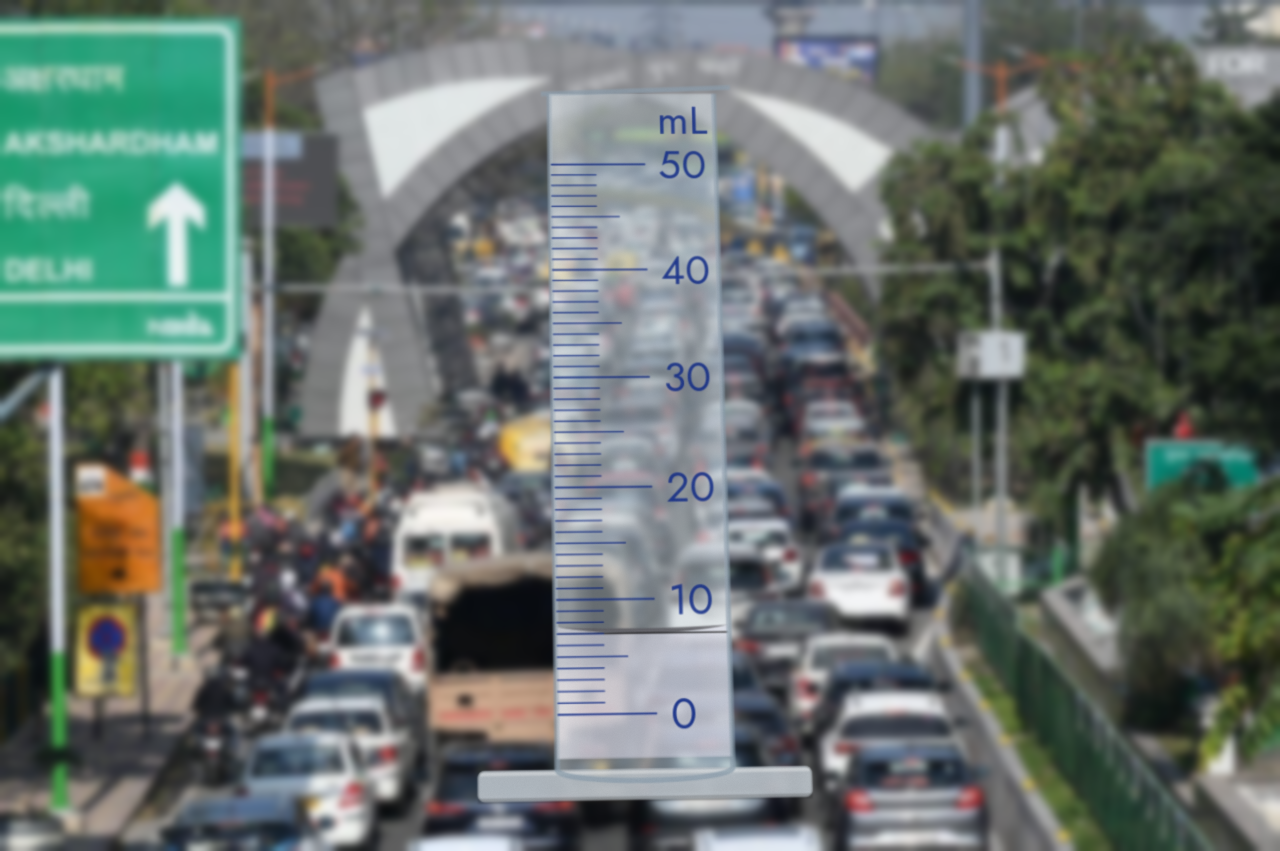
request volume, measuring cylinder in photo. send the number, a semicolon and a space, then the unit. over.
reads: 7; mL
